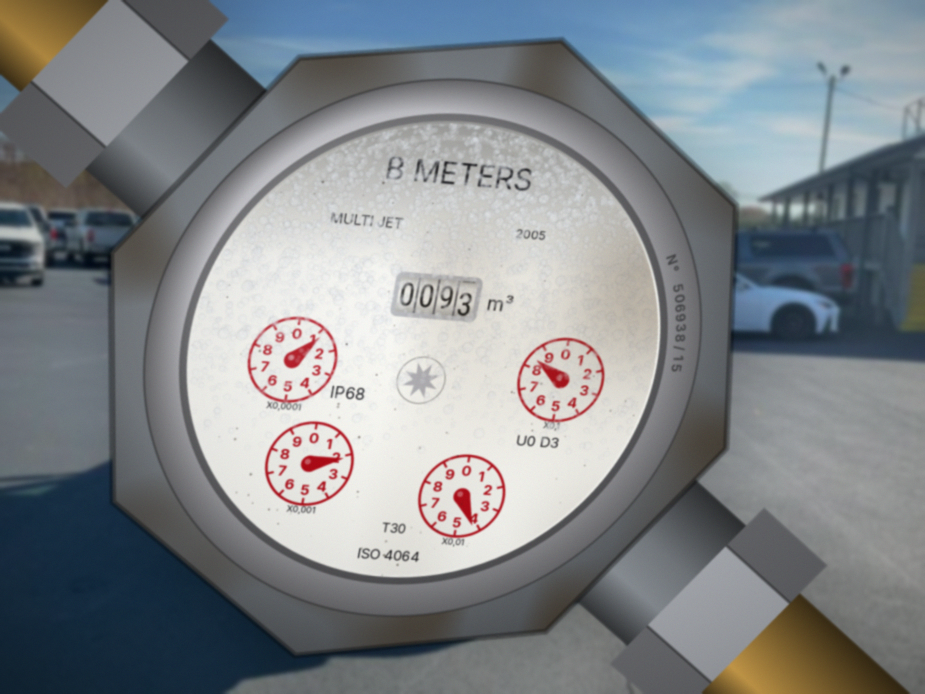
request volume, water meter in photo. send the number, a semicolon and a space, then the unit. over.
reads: 92.8421; m³
